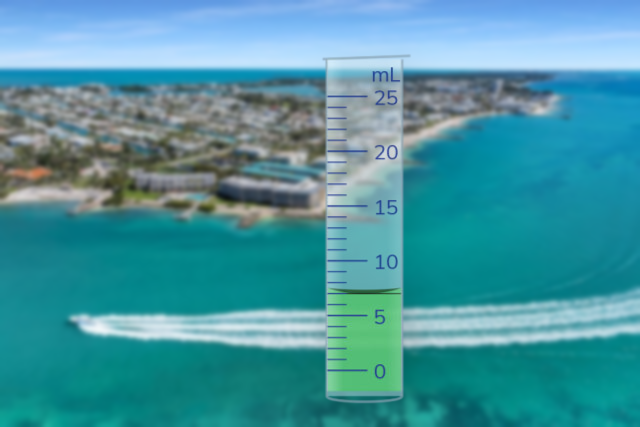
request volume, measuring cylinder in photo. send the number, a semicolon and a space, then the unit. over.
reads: 7; mL
